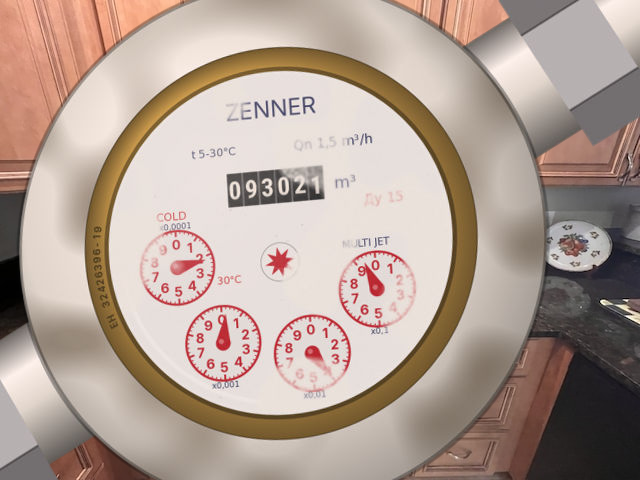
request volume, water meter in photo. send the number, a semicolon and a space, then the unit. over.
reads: 93020.9402; m³
